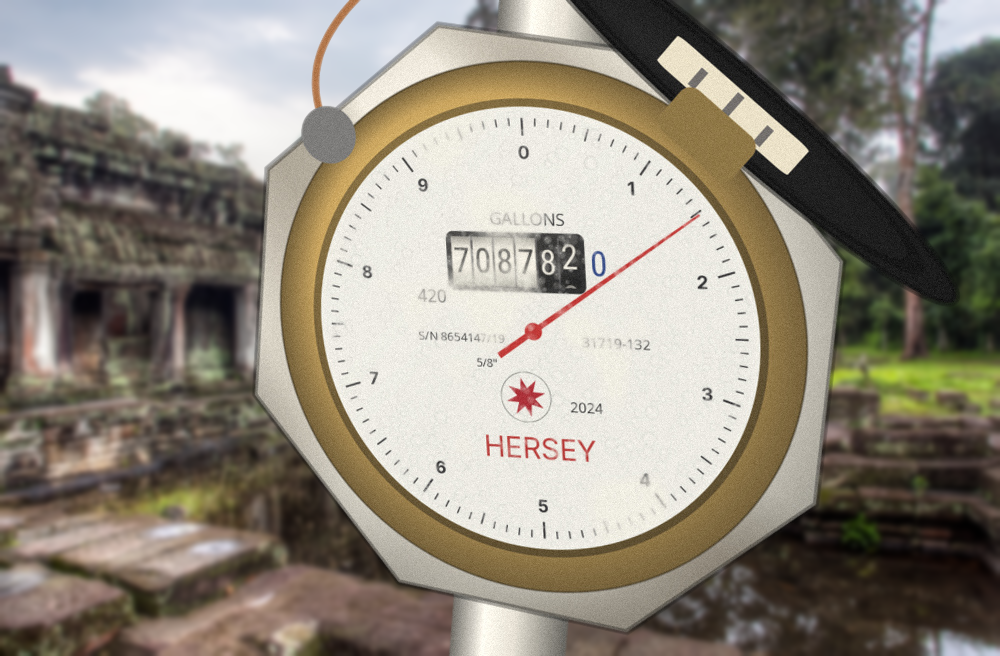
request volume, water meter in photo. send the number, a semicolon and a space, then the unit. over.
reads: 7087821.5; gal
